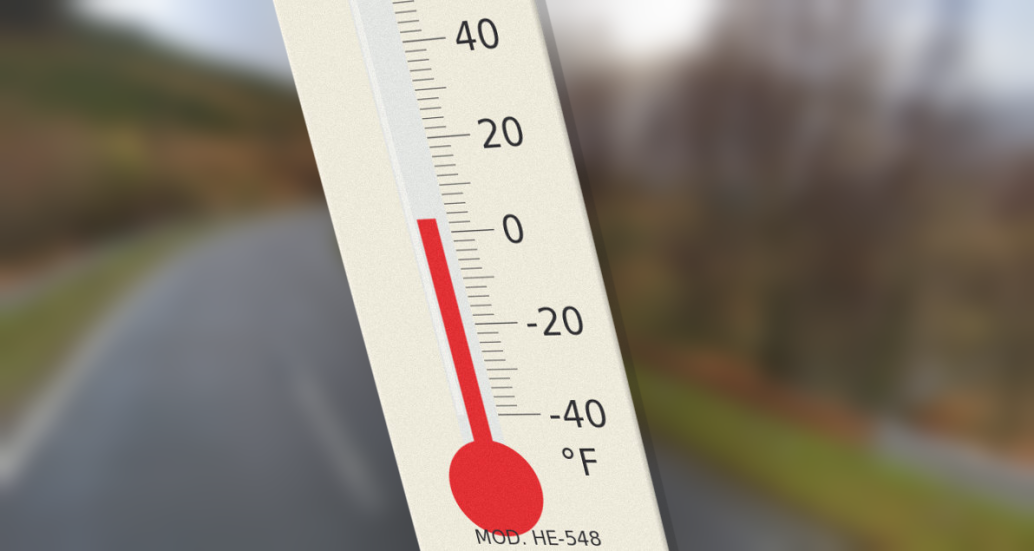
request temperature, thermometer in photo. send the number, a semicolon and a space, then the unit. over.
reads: 3; °F
